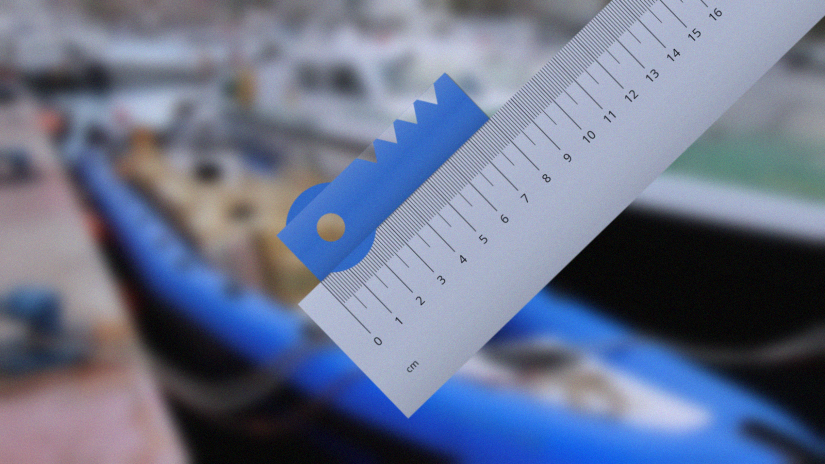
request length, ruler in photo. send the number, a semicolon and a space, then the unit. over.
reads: 8; cm
